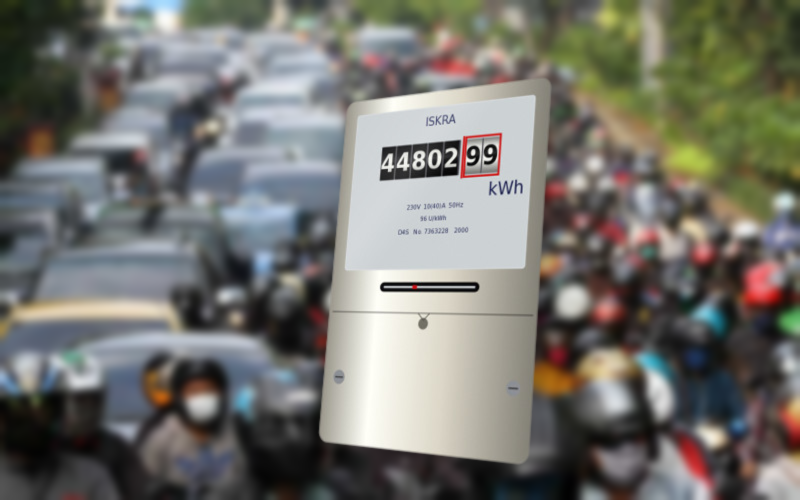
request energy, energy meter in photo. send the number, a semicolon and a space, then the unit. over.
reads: 44802.99; kWh
